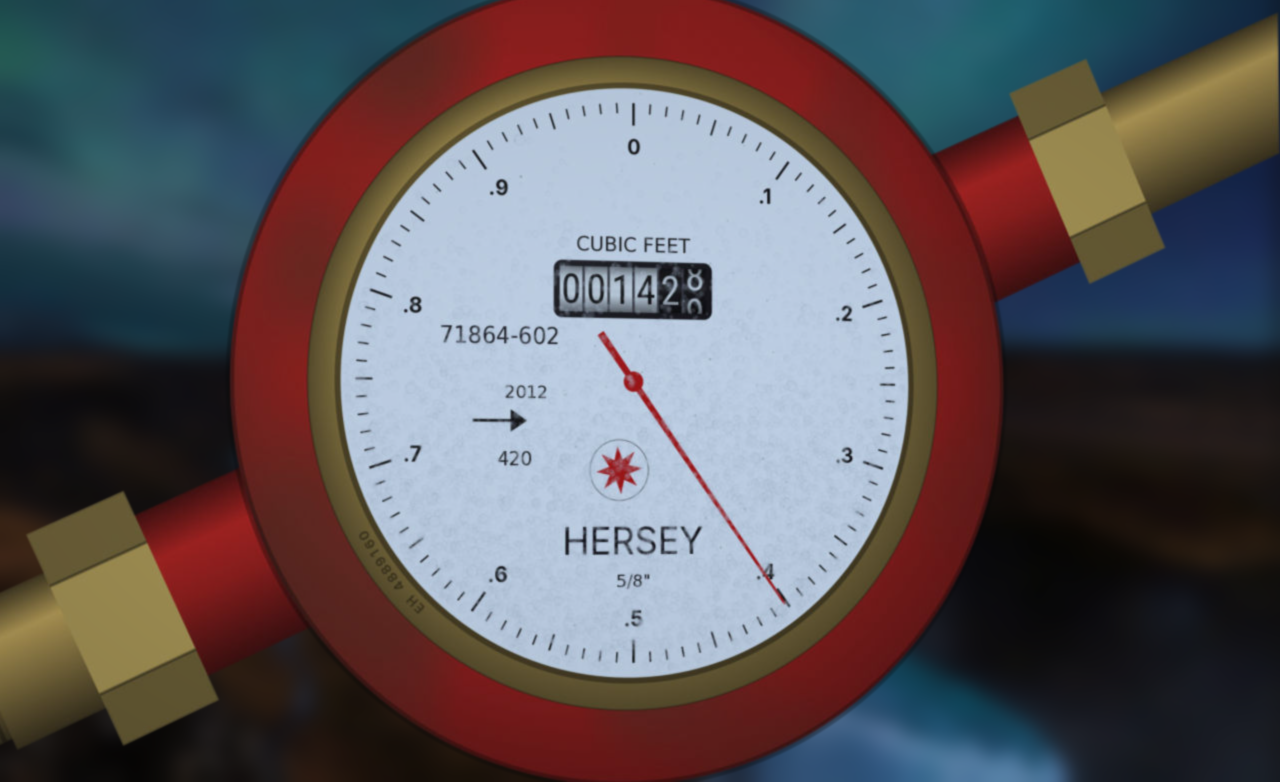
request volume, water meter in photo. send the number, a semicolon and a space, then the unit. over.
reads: 1428.40; ft³
